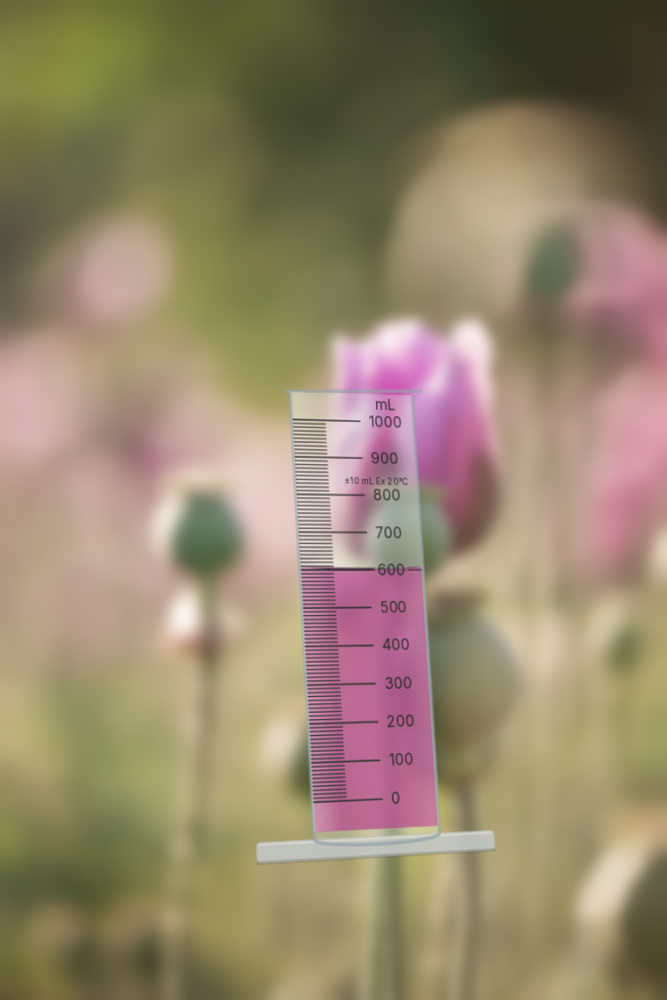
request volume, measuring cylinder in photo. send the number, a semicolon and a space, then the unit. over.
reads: 600; mL
